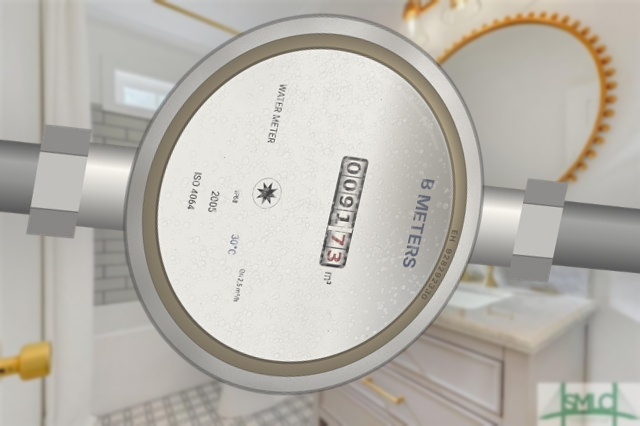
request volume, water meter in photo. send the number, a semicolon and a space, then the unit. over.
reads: 91.73; m³
